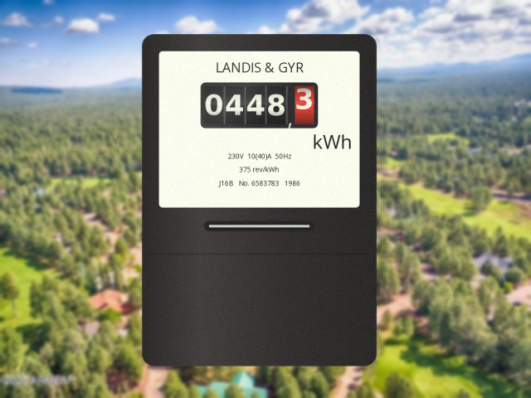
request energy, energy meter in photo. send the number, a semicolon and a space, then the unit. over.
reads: 448.3; kWh
